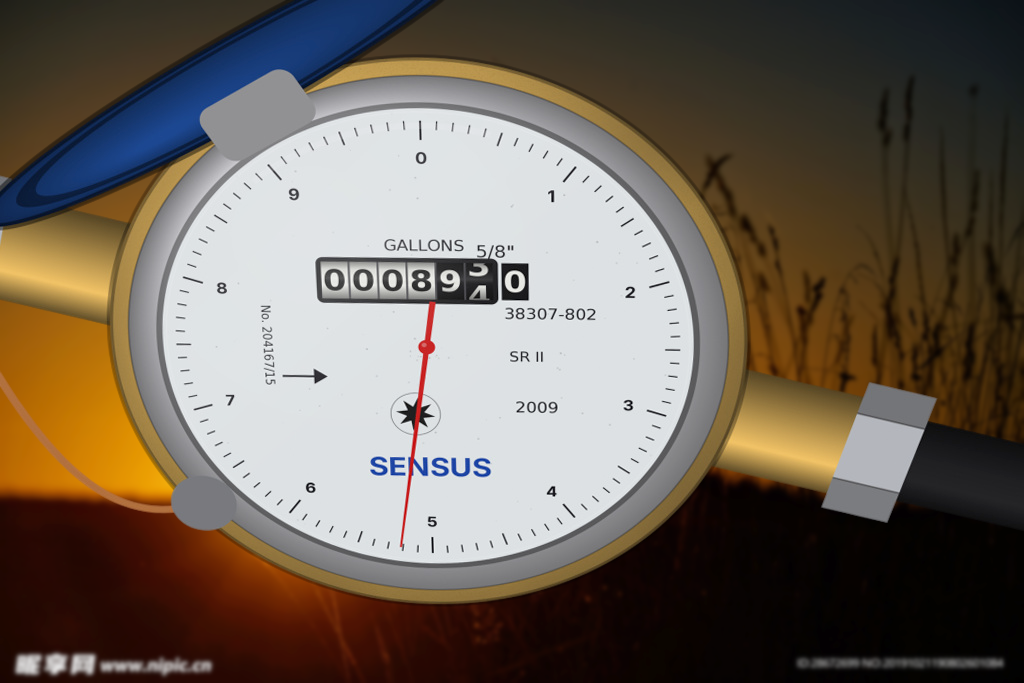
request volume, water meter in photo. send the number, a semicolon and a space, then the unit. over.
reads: 8935.2; gal
